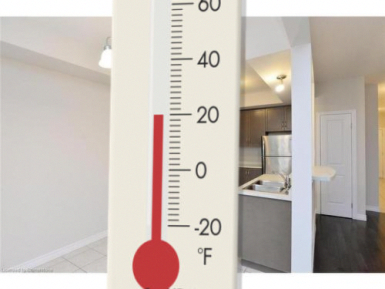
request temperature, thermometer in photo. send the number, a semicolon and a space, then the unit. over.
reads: 20; °F
